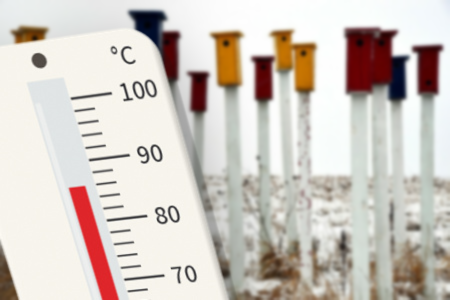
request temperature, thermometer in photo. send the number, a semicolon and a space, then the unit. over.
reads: 86; °C
